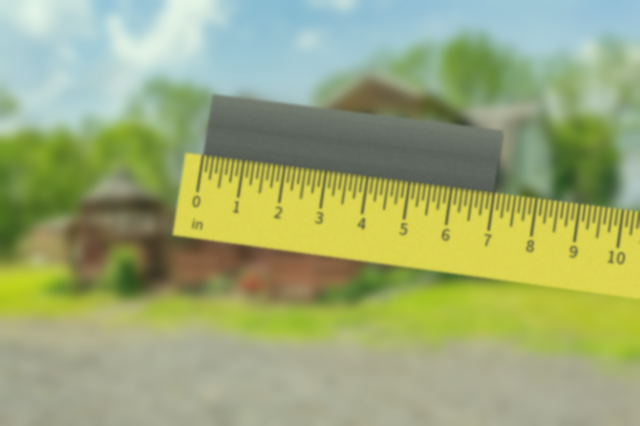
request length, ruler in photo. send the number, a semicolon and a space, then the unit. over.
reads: 7; in
